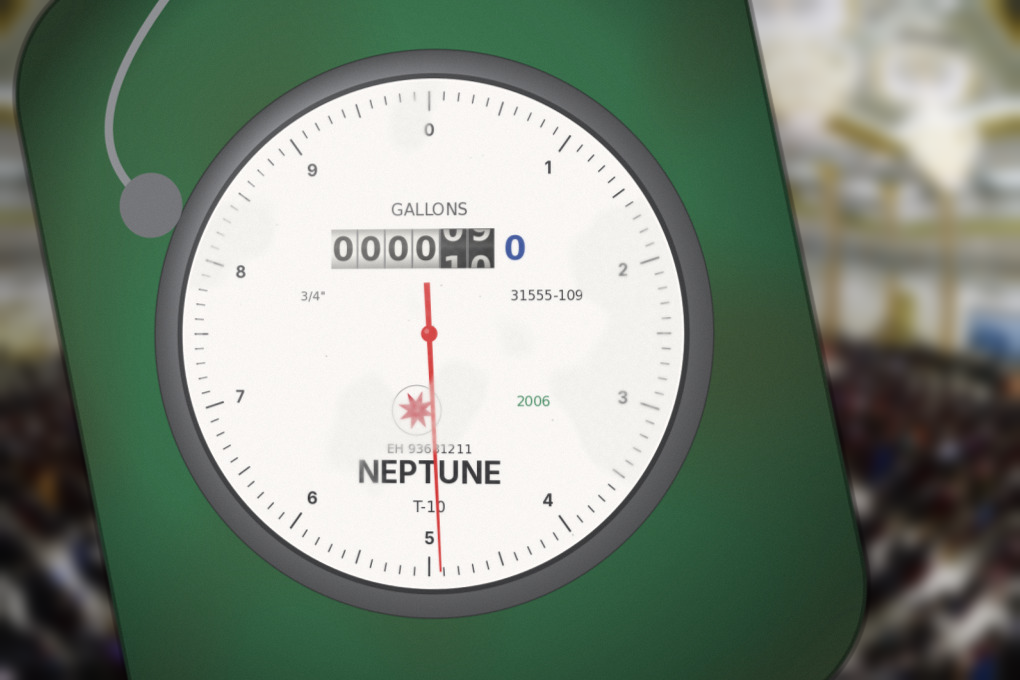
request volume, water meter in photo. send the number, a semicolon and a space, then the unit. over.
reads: 94.9; gal
